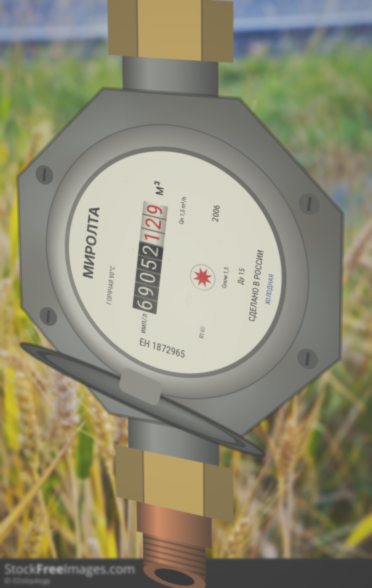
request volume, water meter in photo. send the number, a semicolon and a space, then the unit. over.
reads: 69052.129; m³
